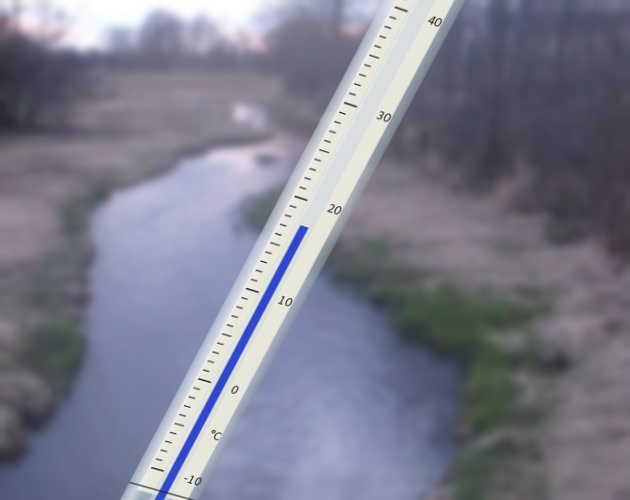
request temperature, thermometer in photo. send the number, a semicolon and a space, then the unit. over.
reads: 17.5; °C
